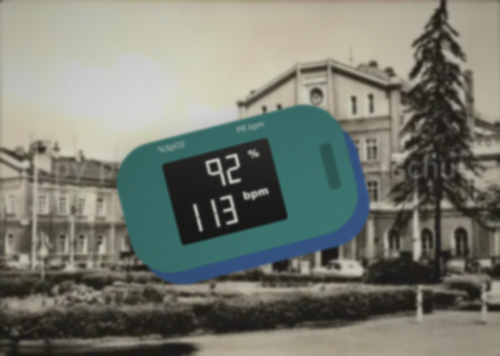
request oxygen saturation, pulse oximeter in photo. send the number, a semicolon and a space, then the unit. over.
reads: 92; %
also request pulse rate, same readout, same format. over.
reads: 113; bpm
